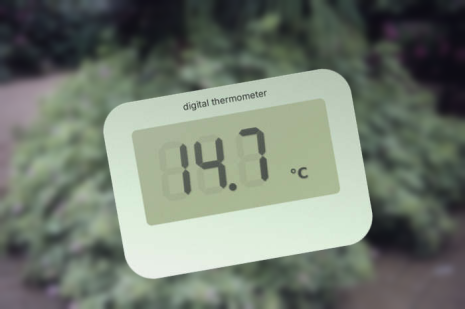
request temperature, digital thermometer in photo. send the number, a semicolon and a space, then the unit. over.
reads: 14.7; °C
